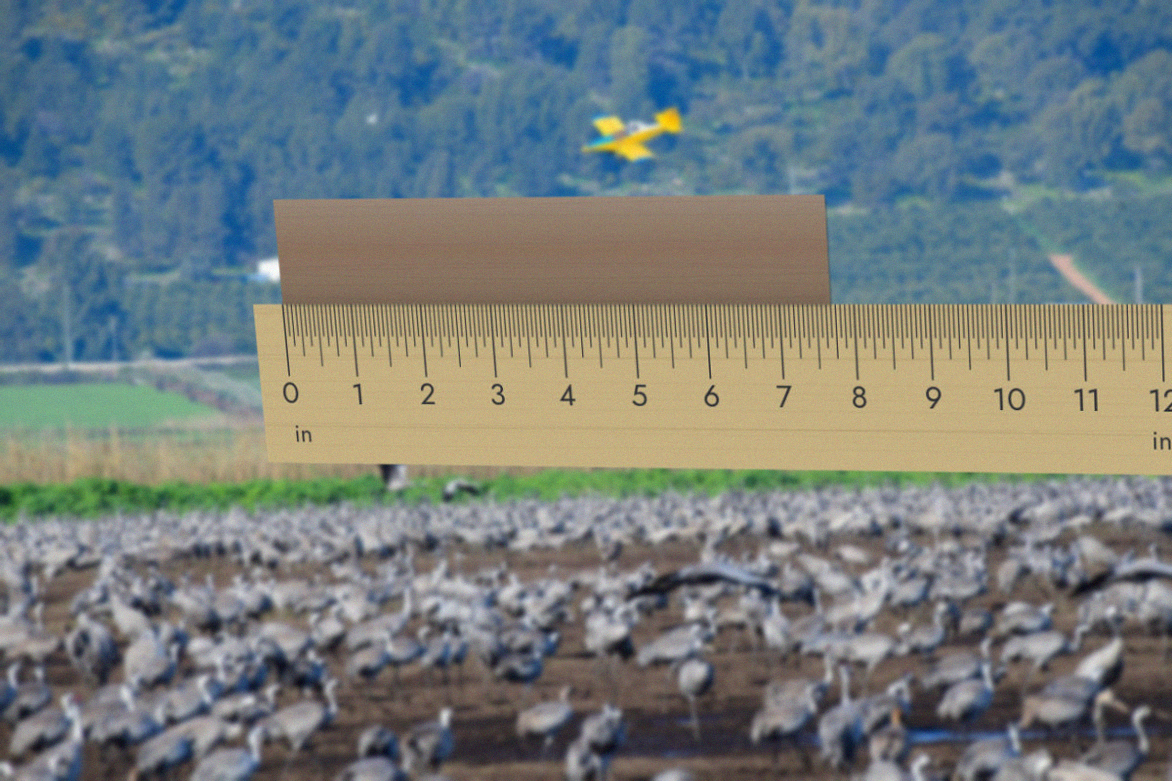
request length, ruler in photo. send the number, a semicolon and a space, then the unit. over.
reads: 7.6875; in
